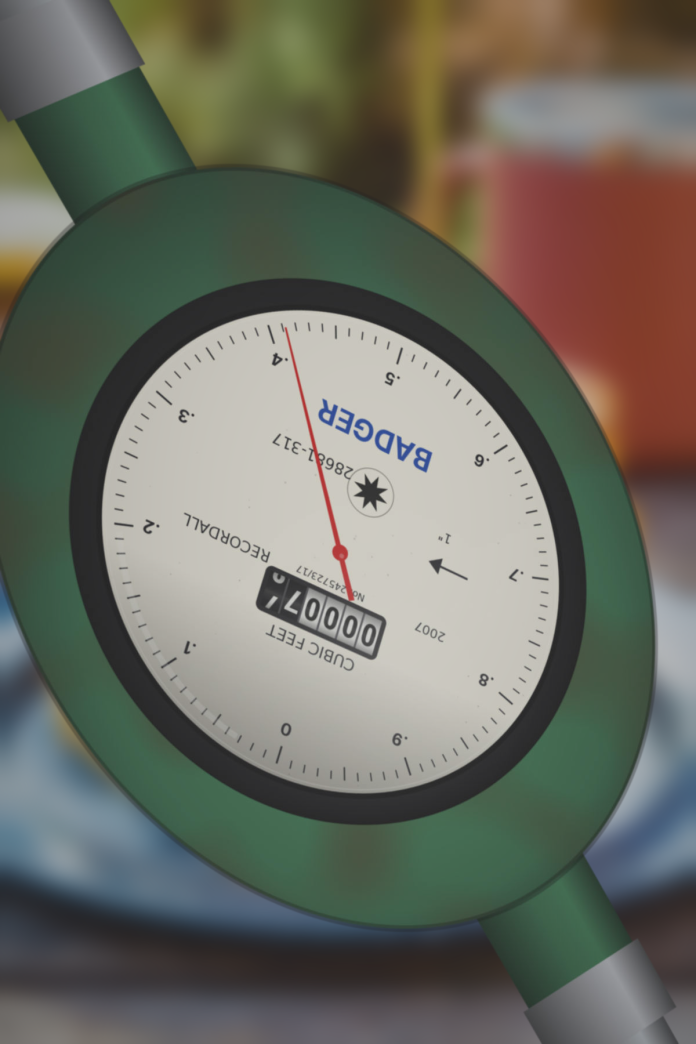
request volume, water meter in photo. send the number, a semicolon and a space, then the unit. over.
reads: 77.41; ft³
